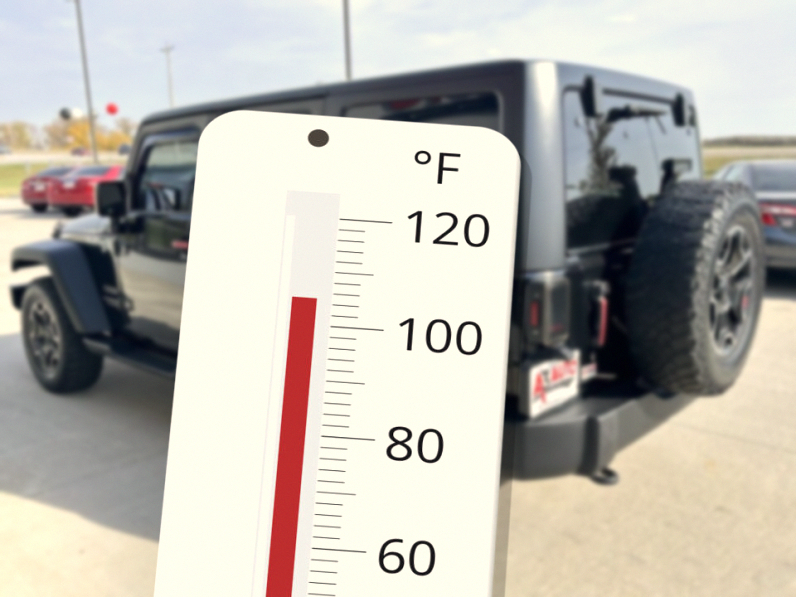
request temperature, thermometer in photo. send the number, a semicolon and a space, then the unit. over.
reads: 105; °F
